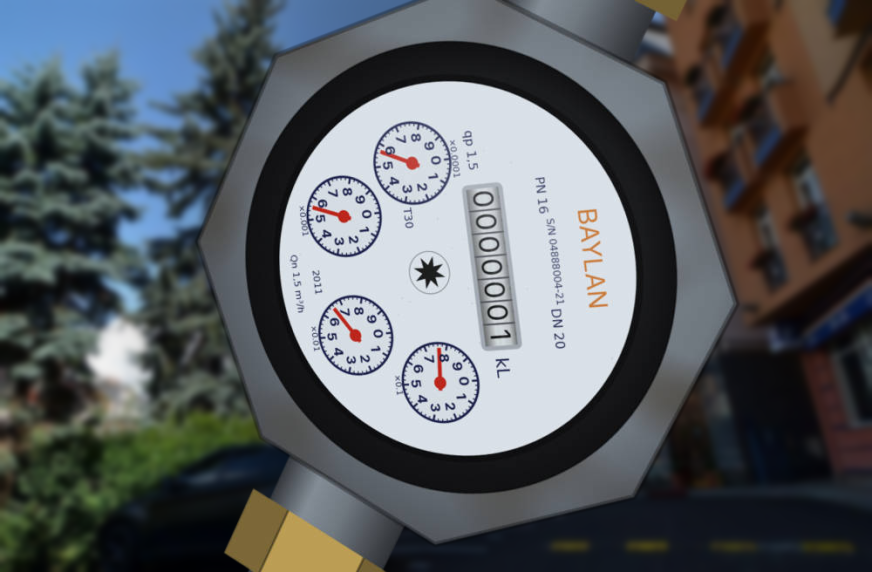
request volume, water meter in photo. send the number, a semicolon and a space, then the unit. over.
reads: 1.7655; kL
